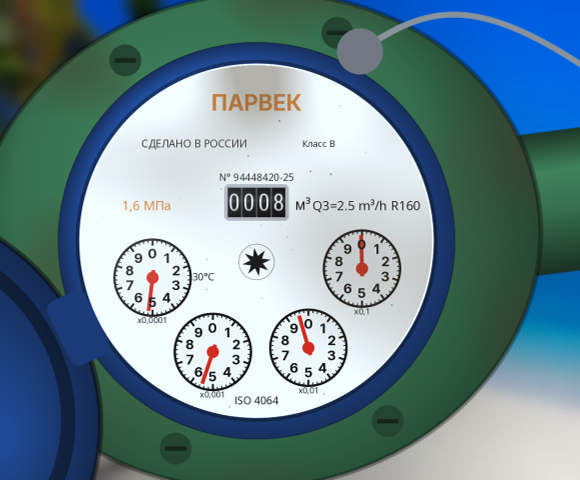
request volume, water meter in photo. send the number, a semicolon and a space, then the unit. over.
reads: 7.9955; m³
